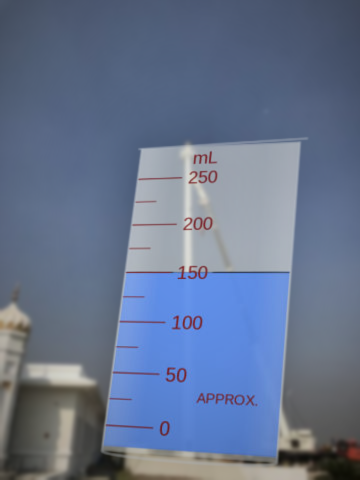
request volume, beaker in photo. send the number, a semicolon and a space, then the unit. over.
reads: 150; mL
